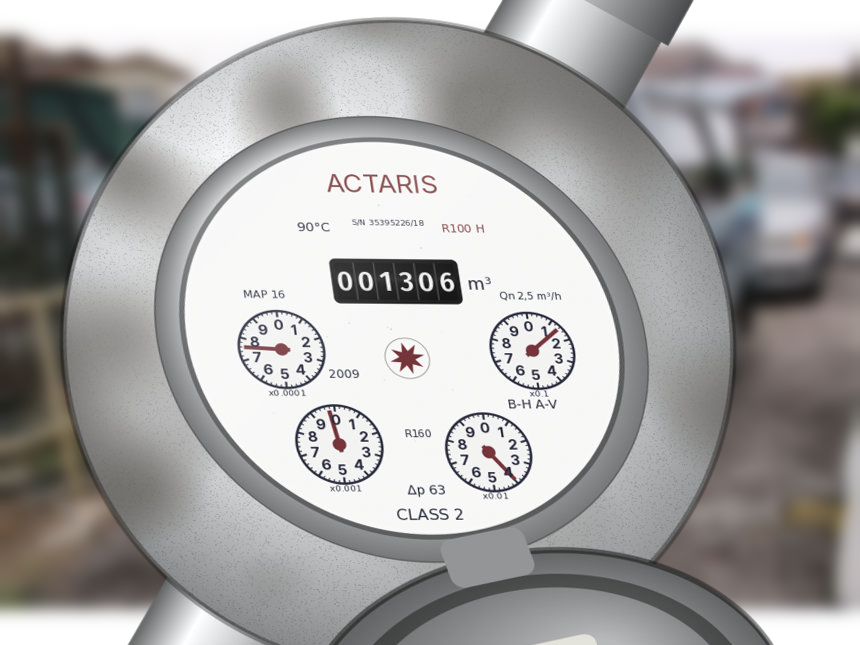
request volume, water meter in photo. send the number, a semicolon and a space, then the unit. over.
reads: 1306.1397; m³
